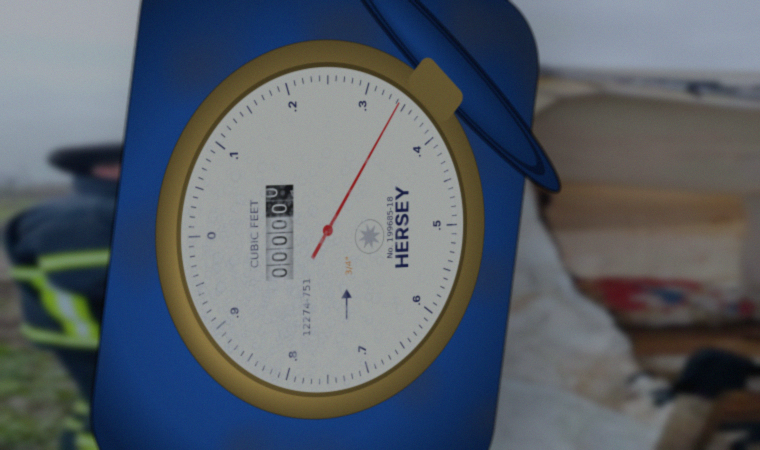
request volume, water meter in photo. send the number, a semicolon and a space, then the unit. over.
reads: 0.34; ft³
